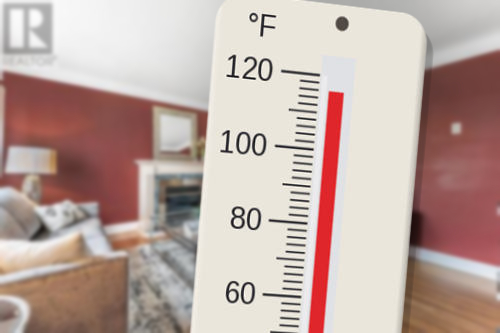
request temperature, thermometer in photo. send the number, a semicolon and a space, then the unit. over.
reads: 116; °F
